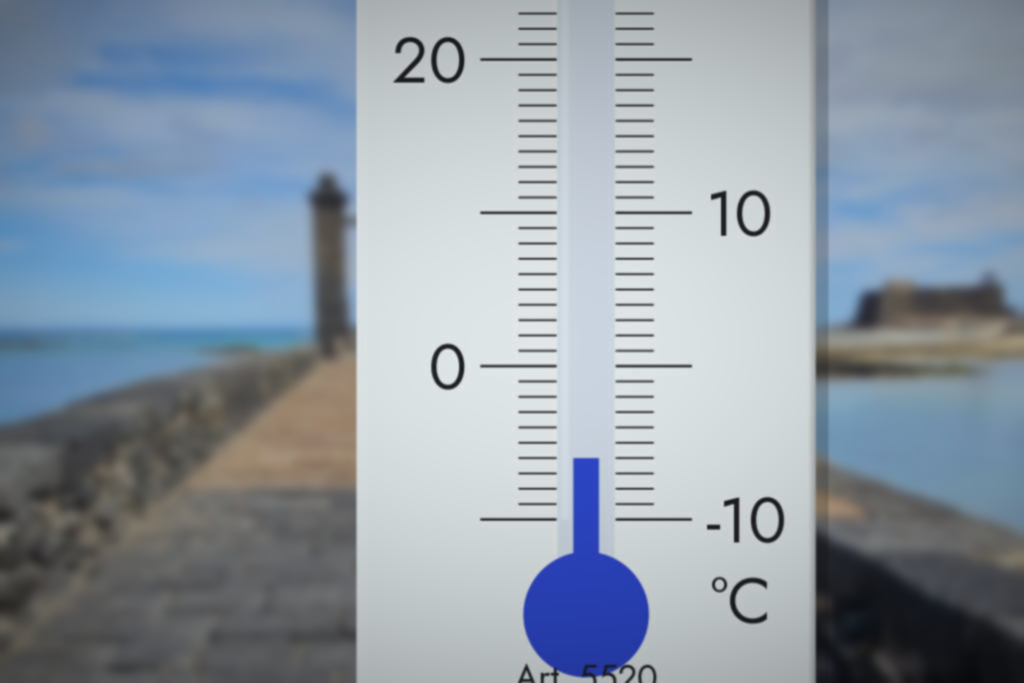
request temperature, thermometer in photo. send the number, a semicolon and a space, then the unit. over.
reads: -6; °C
